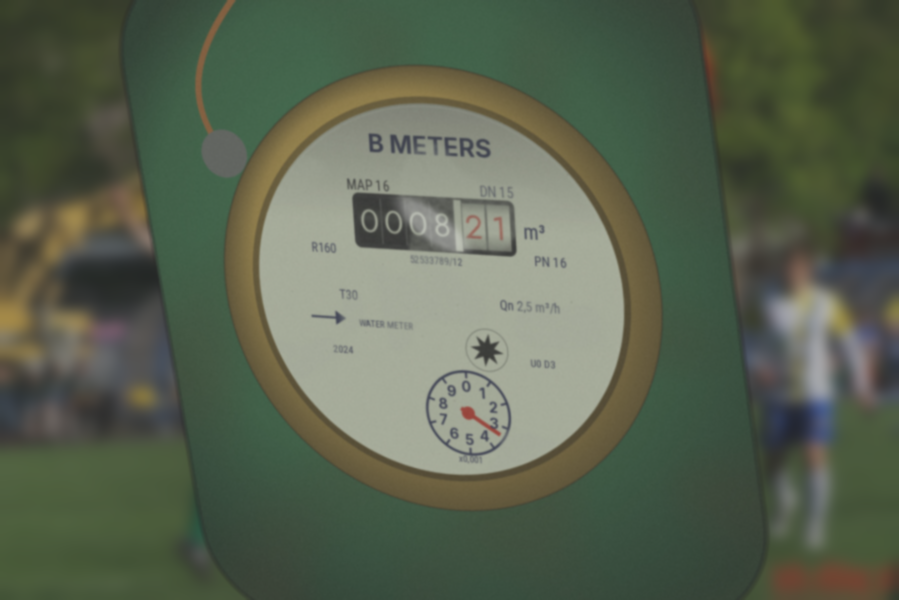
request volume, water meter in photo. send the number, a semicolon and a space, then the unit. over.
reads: 8.213; m³
